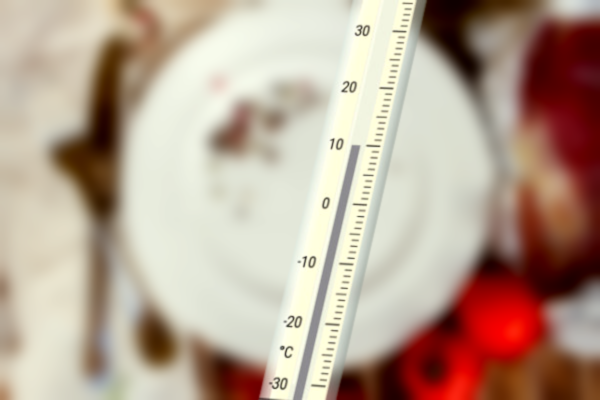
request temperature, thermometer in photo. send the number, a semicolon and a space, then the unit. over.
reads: 10; °C
